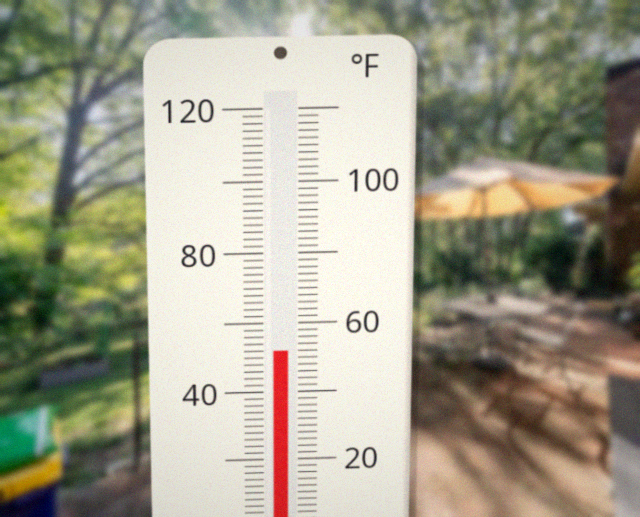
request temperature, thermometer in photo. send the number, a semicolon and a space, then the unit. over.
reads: 52; °F
